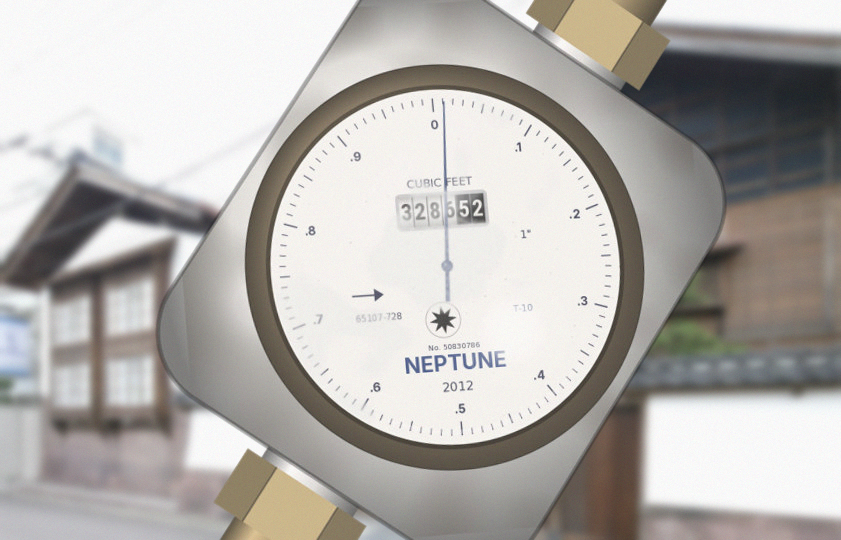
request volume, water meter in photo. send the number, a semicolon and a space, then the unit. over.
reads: 328652.01; ft³
